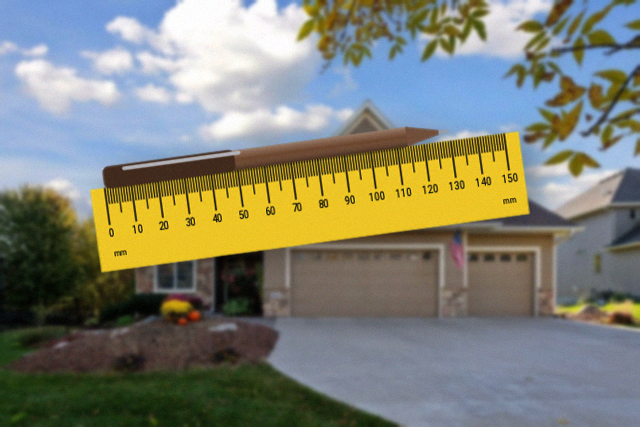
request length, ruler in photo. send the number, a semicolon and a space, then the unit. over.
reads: 130; mm
